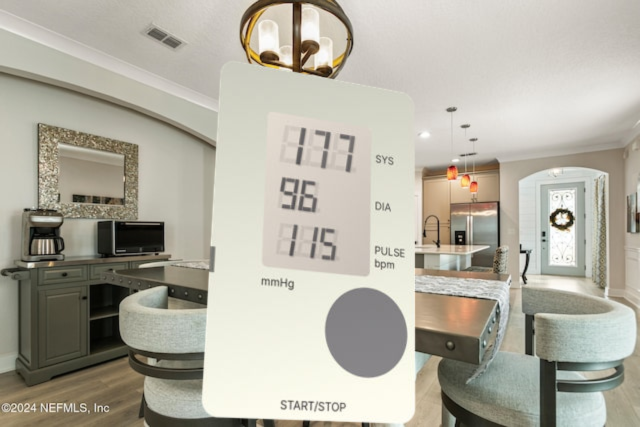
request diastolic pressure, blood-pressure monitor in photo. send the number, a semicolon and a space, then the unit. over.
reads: 96; mmHg
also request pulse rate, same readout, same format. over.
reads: 115; bpm
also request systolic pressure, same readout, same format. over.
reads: 177; mmHg
